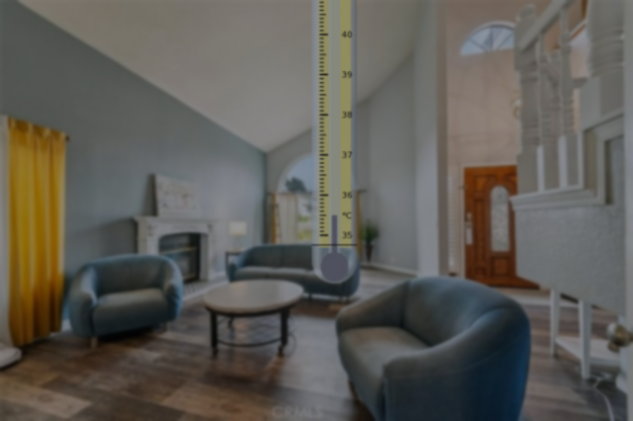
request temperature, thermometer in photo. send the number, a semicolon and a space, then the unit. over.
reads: 35.5; °C
